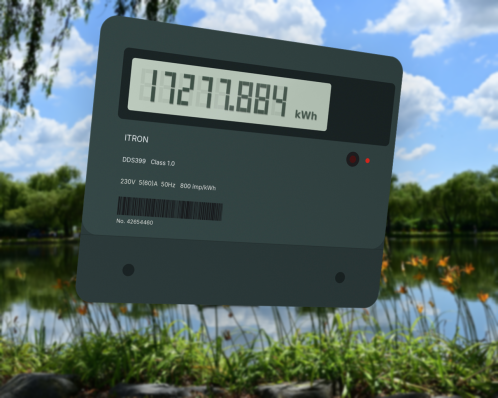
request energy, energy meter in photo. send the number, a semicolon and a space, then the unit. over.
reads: 17277.884; kWh
